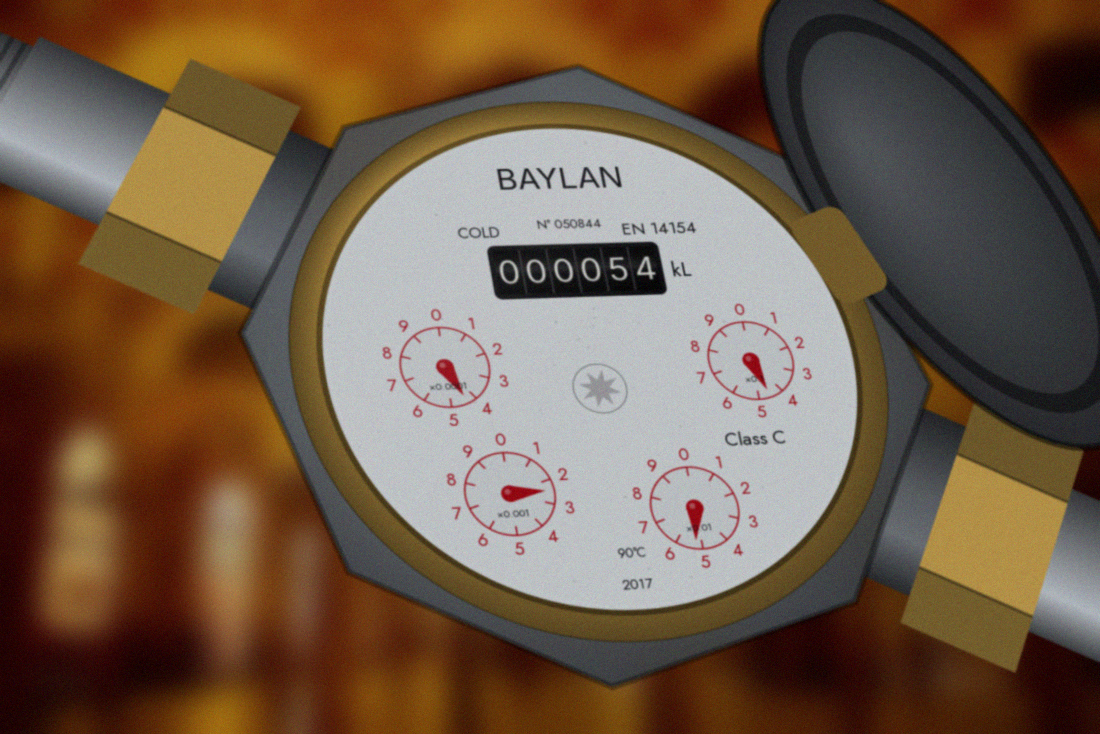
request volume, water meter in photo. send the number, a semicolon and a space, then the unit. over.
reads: 54.4524; kL
